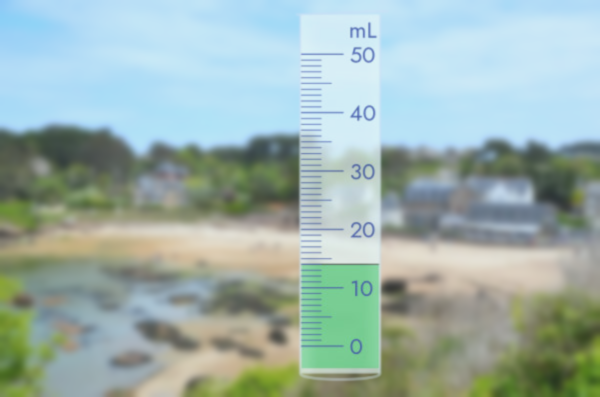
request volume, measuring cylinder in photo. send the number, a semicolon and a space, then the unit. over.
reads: 14; mL
